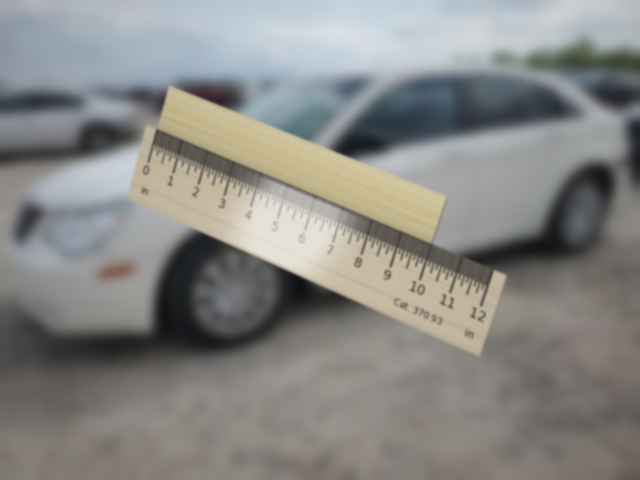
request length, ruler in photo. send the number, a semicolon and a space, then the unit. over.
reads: 10; in
